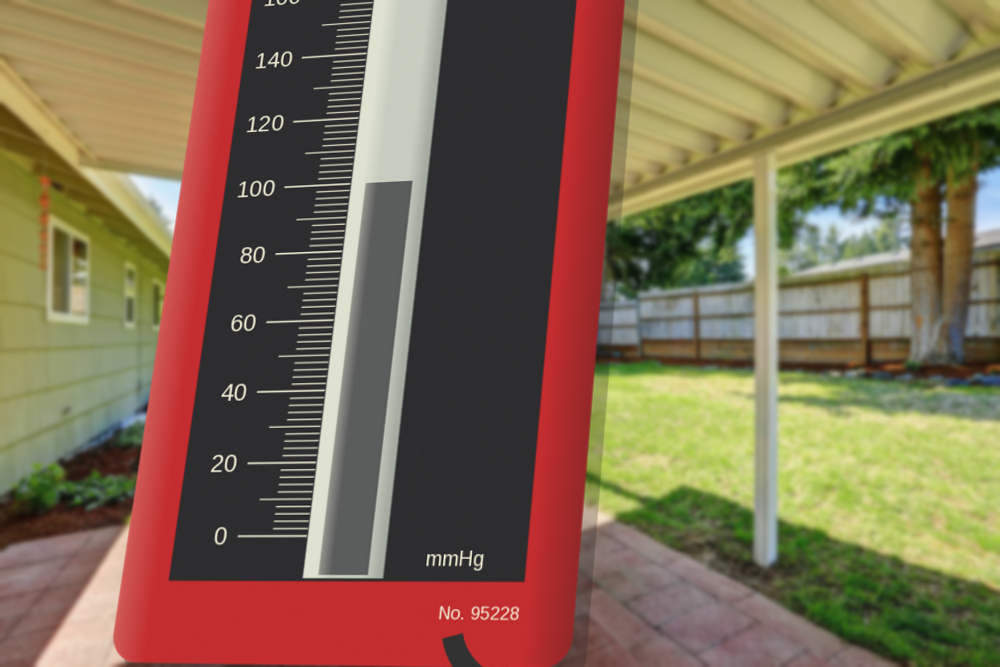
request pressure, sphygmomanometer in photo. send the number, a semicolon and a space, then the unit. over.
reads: 100; mmHg
